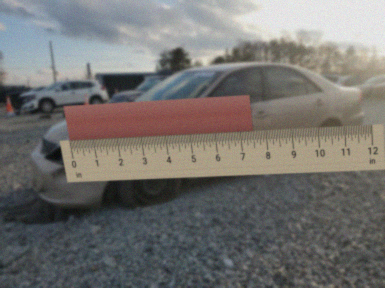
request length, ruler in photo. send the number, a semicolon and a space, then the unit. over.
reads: 7.5; in
